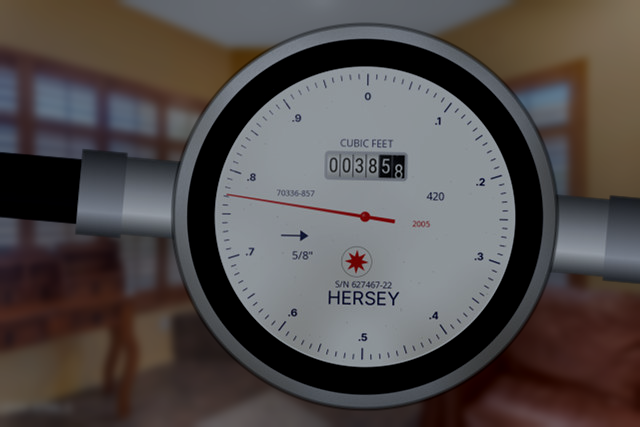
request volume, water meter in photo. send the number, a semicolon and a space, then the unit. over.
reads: 3857.77; ft³
